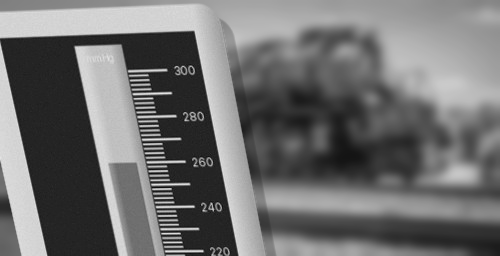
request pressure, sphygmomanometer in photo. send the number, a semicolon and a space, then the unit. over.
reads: 260; mmHg
